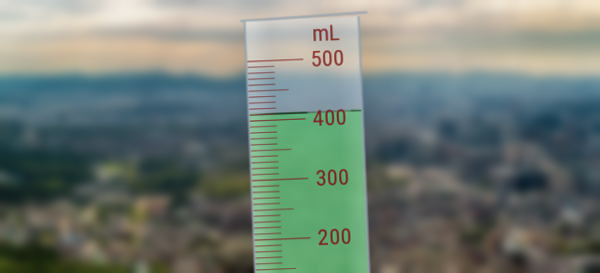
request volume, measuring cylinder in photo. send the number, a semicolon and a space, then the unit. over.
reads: 410; mL
